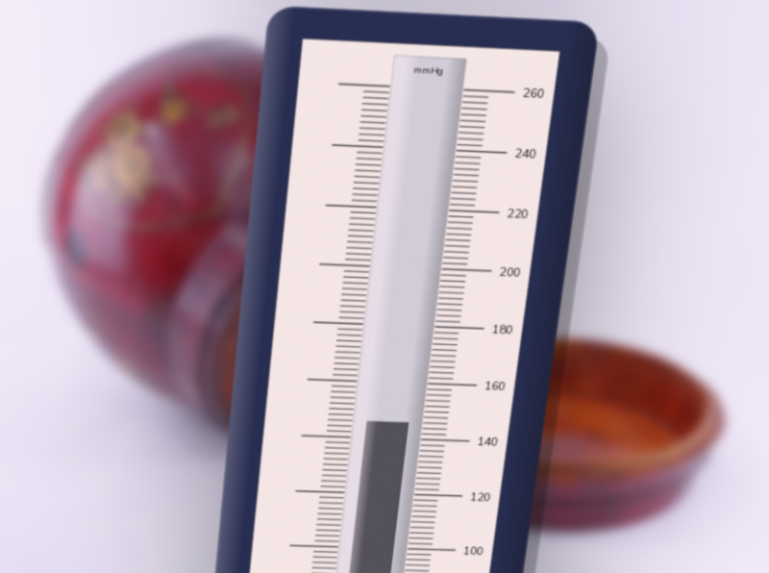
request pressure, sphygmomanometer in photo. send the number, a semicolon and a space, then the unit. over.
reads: 146; mmHg
